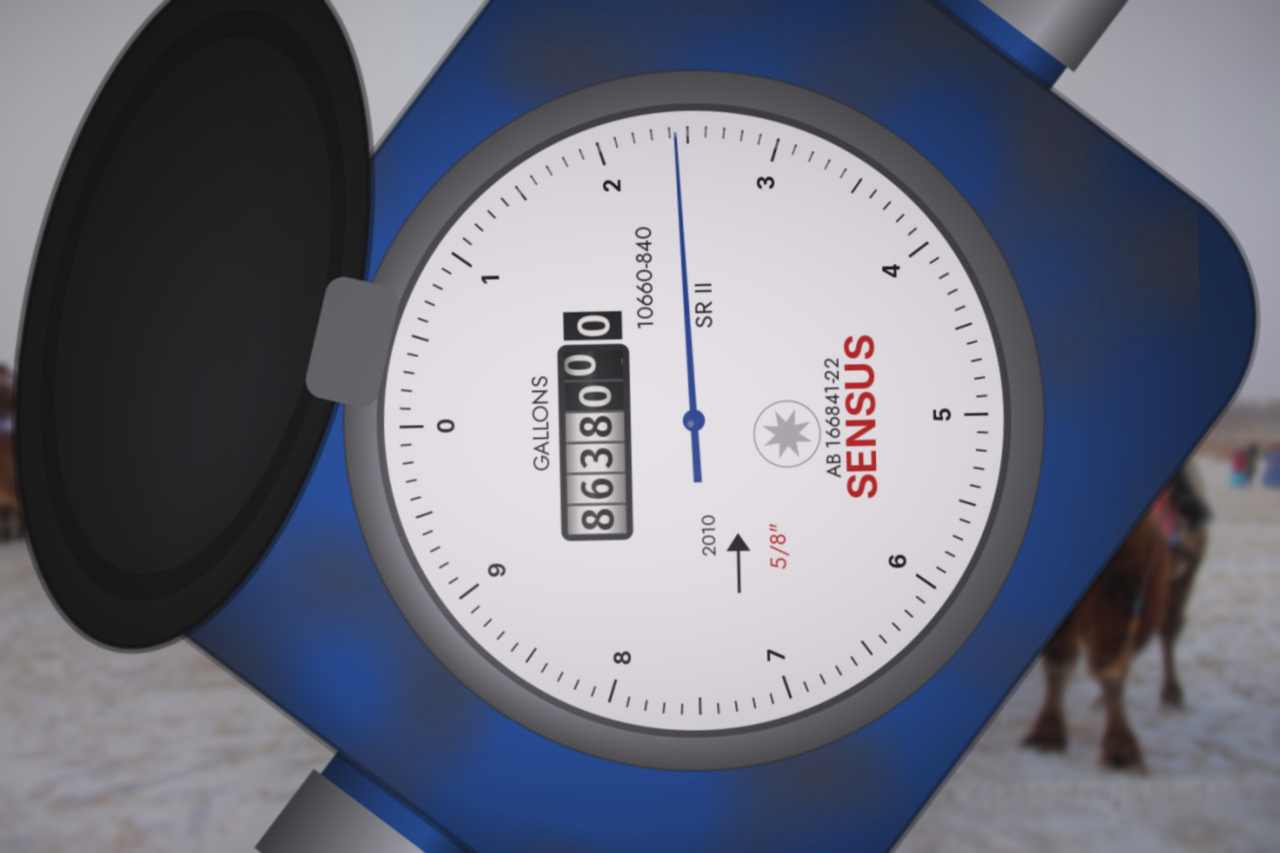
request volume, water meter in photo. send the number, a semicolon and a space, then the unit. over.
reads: 8638002.4; gal
